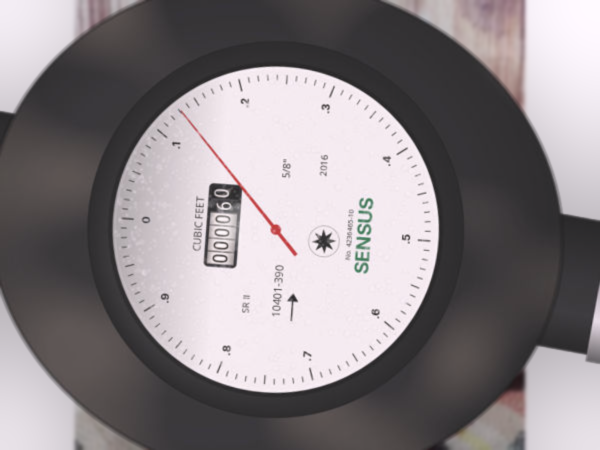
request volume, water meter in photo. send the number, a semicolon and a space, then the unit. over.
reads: 60.13; ft³
